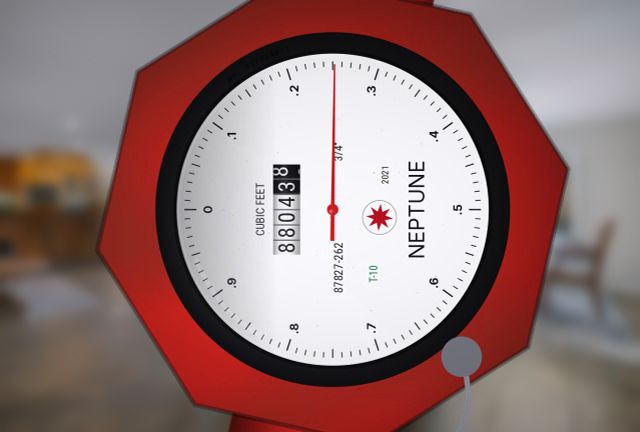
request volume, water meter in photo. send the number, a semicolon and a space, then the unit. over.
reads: 880438.25; ft³
